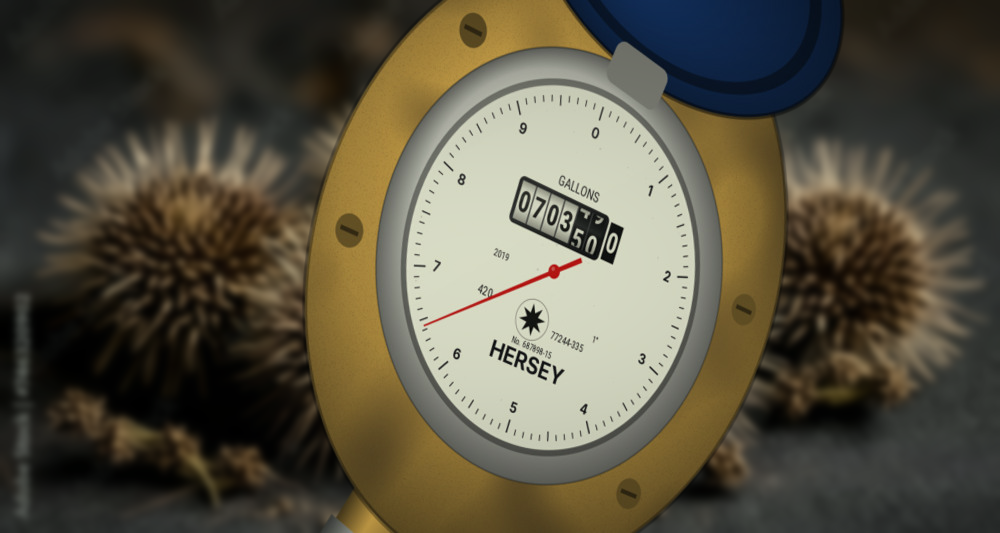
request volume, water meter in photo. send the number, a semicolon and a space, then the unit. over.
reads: 703496.4; gal
